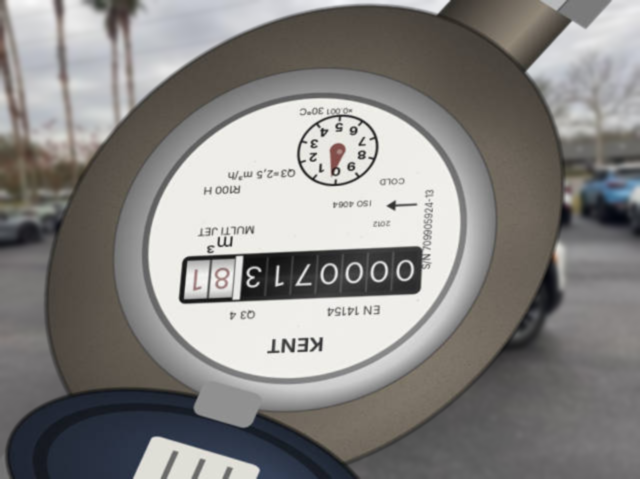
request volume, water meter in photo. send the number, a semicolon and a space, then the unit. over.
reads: 713.810; m³
